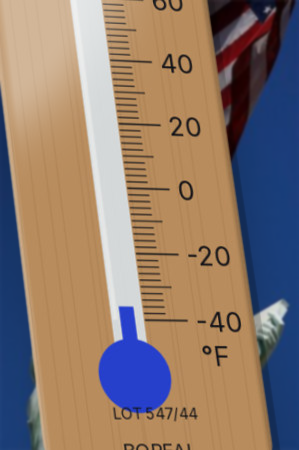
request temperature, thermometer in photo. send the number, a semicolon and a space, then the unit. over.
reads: -36; °F
